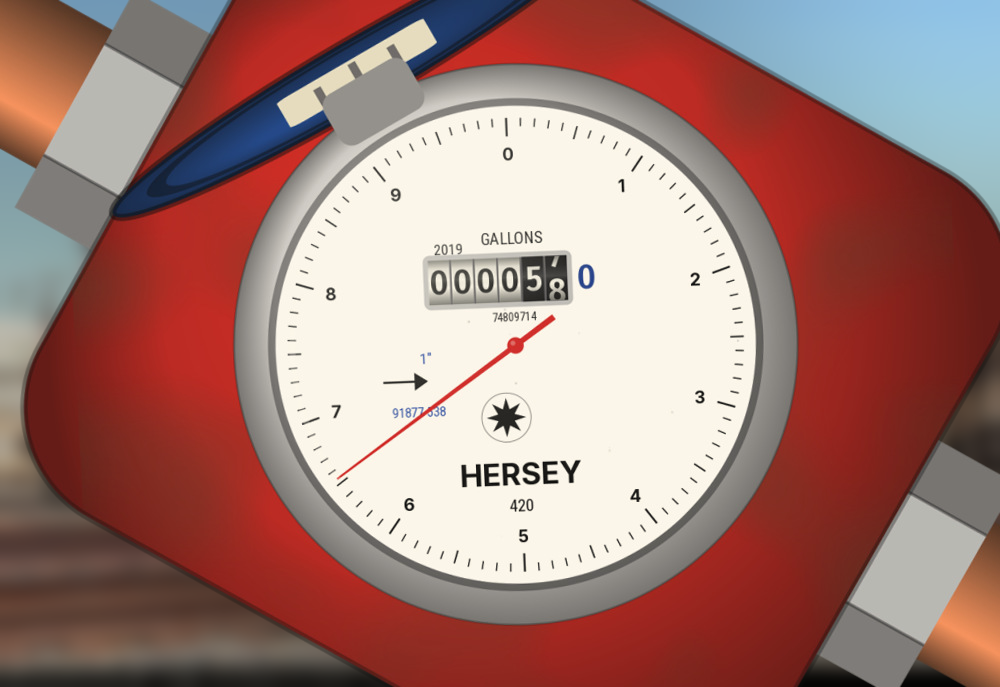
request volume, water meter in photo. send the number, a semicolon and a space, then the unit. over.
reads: 576.5; gal
